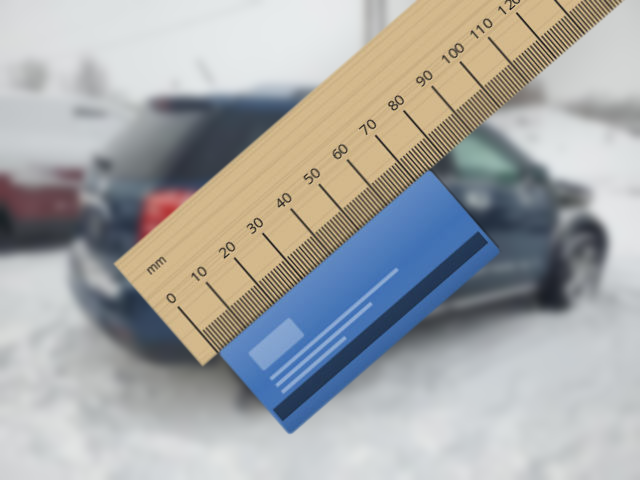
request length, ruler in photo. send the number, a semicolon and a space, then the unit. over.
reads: 75; mm
